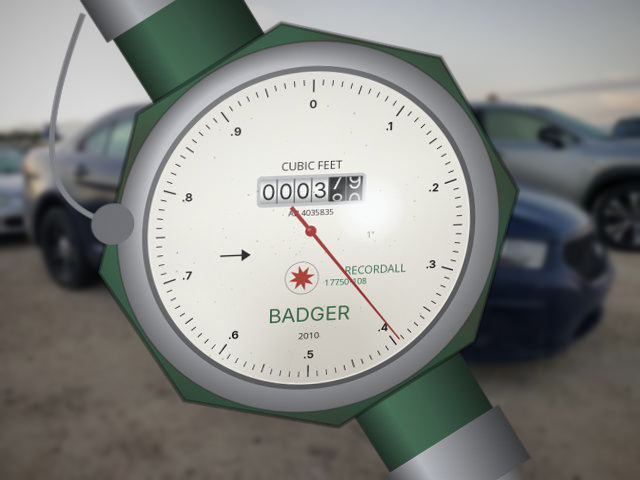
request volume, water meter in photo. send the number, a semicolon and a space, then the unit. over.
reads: 379.39; ft³
